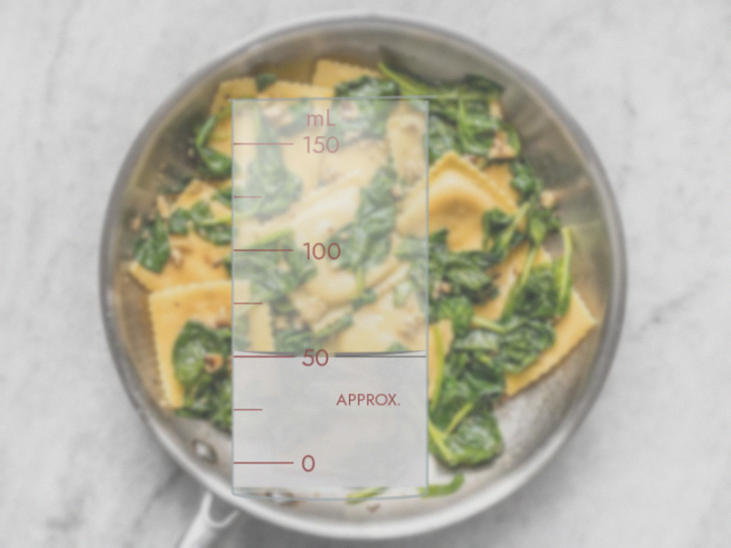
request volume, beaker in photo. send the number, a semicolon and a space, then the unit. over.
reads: 50; mL
